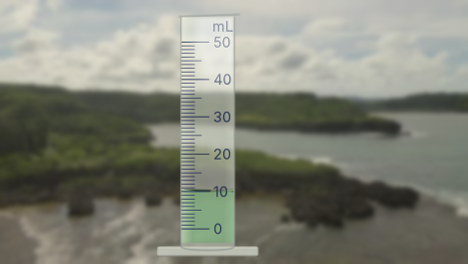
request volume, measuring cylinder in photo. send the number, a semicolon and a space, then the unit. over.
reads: 10; mL
